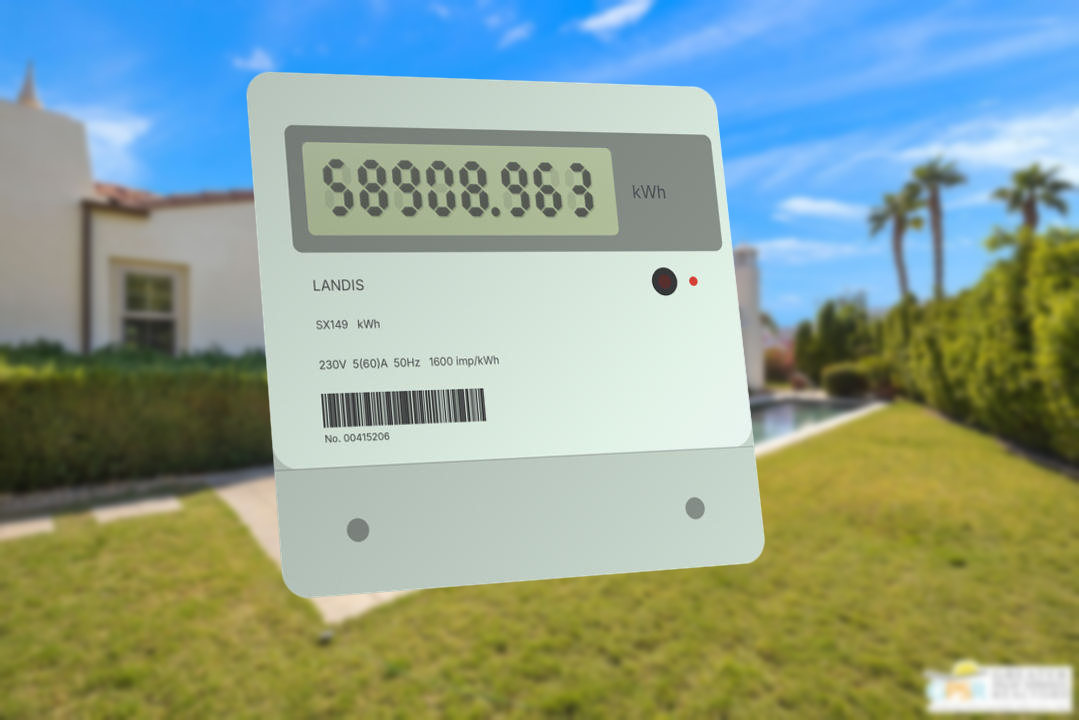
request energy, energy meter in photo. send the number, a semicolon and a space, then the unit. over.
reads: 58908.963; kWh
